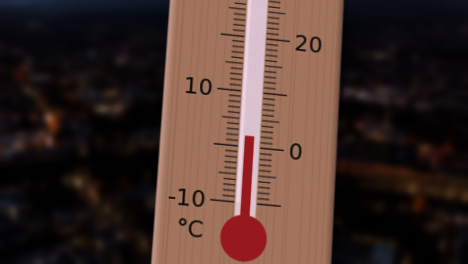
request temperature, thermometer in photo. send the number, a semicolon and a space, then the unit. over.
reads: 2; °C
